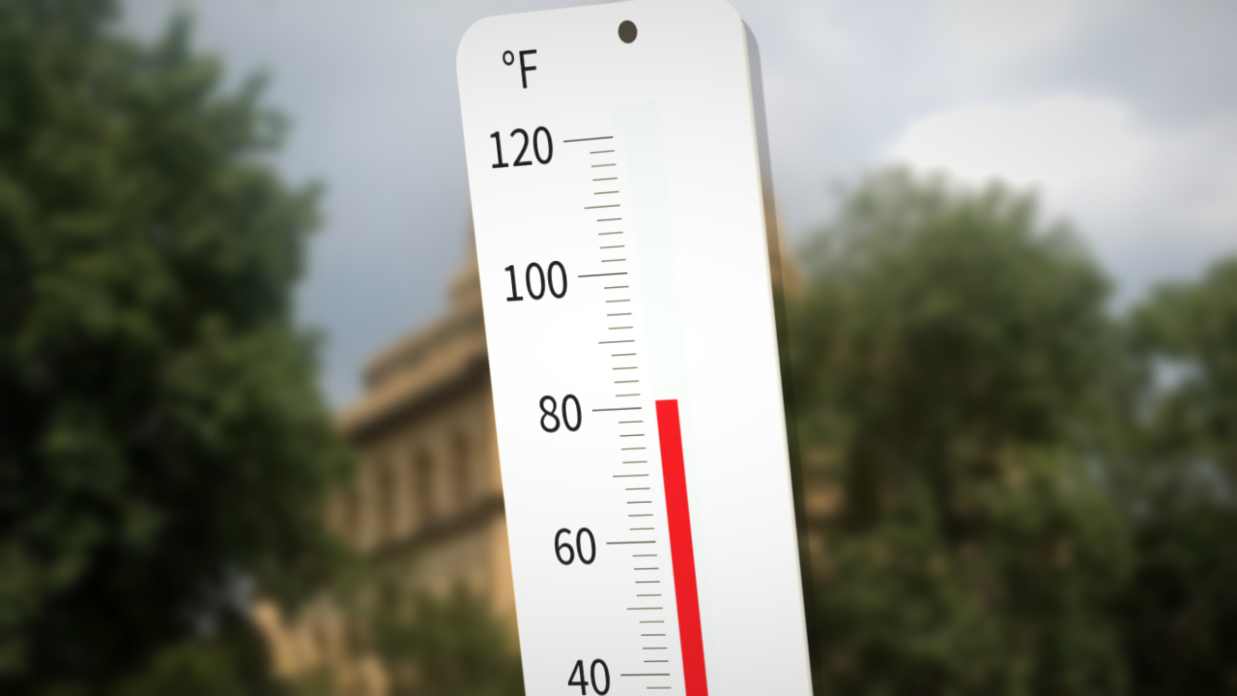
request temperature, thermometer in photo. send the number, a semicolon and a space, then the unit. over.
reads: 81; °F
